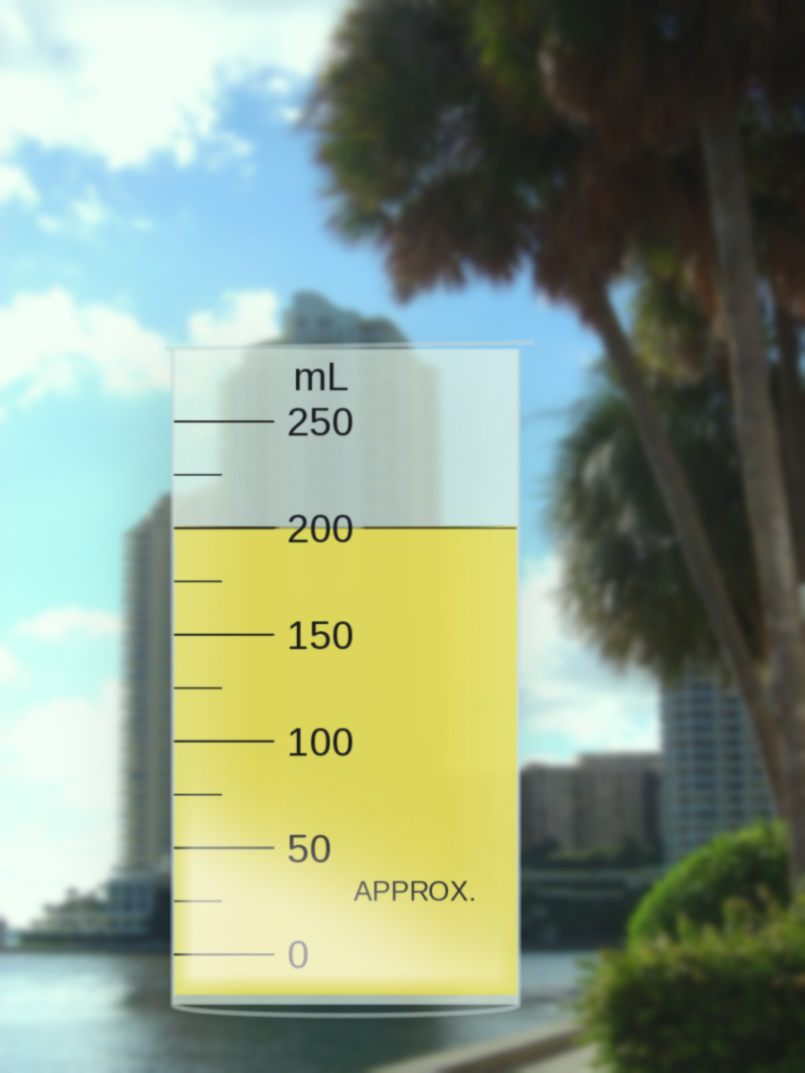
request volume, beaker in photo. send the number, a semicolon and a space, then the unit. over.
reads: 200; mL
